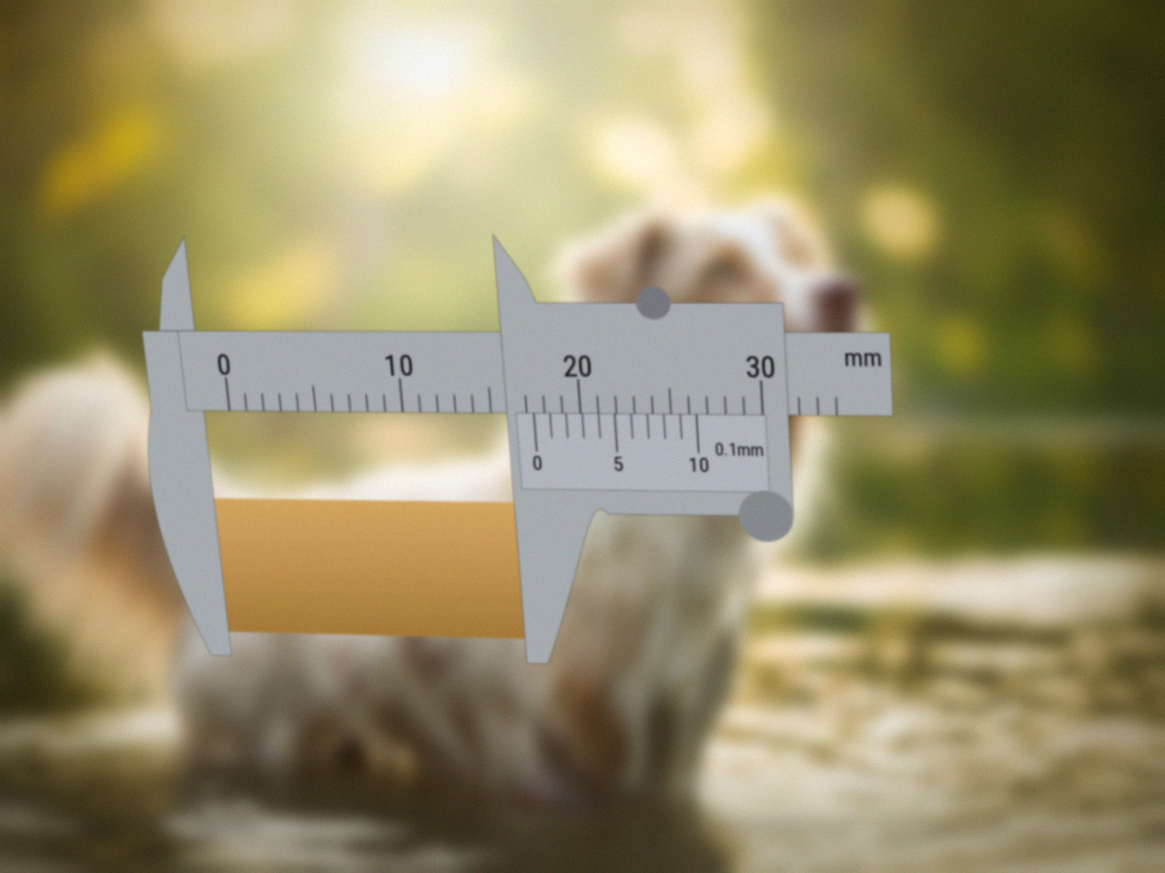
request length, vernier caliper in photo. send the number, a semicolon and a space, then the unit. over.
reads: 17.4; mm
